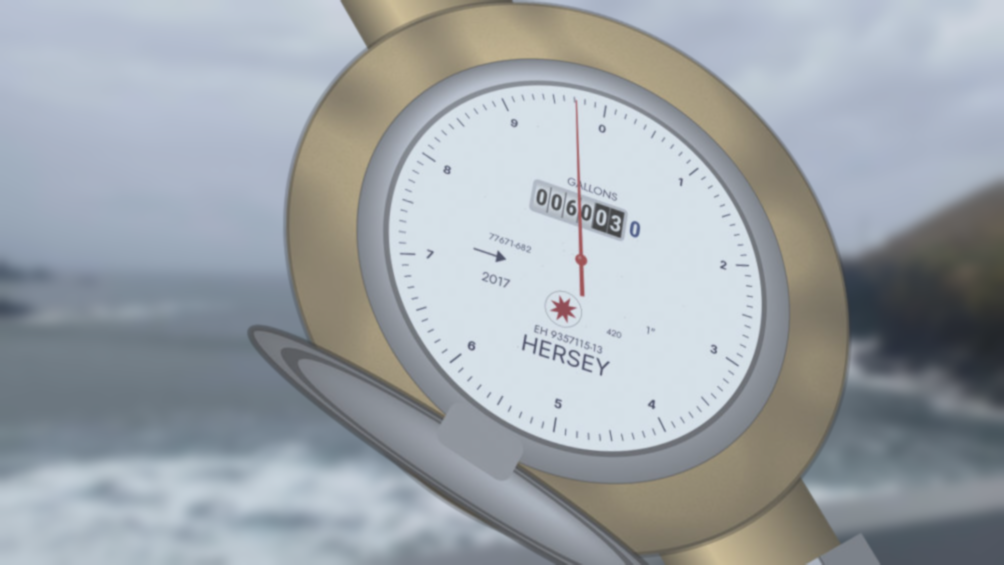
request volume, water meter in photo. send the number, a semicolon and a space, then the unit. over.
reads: 60029.7; gal
